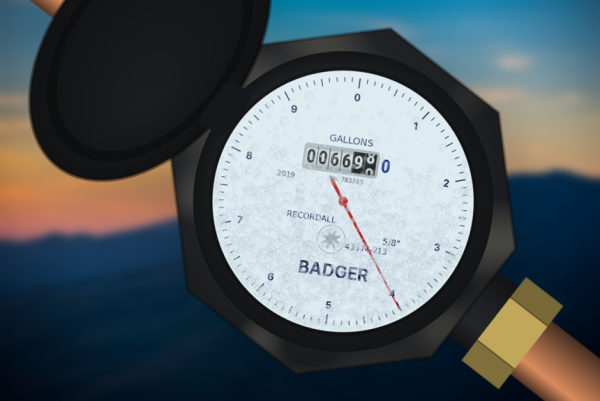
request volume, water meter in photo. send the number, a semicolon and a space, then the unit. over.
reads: 66984.0; gal
